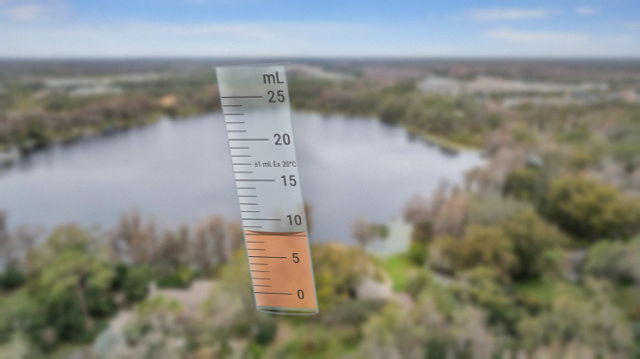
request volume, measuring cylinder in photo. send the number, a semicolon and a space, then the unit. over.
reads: 8; mL
